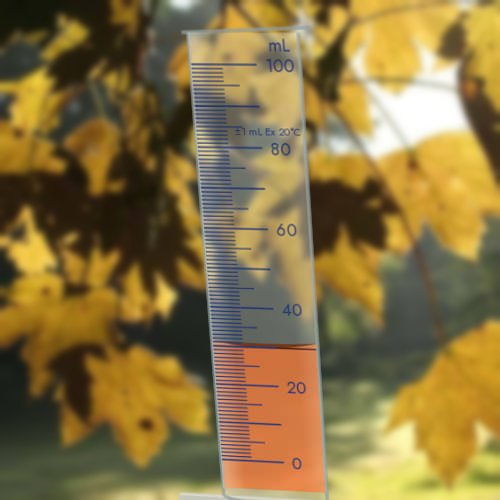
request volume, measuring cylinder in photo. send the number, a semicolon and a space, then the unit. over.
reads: 30; mL
